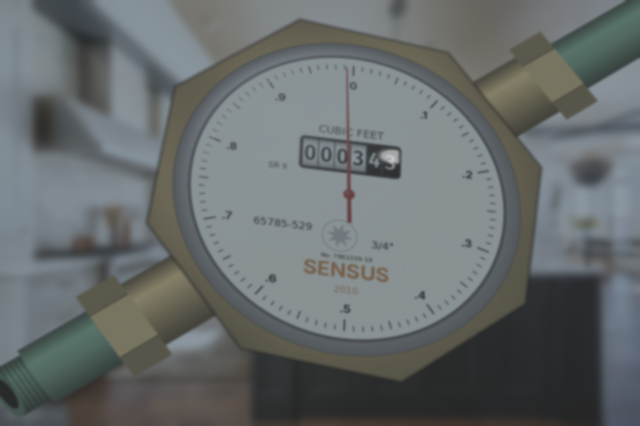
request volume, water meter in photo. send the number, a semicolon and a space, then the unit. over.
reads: 342.99; ft³
